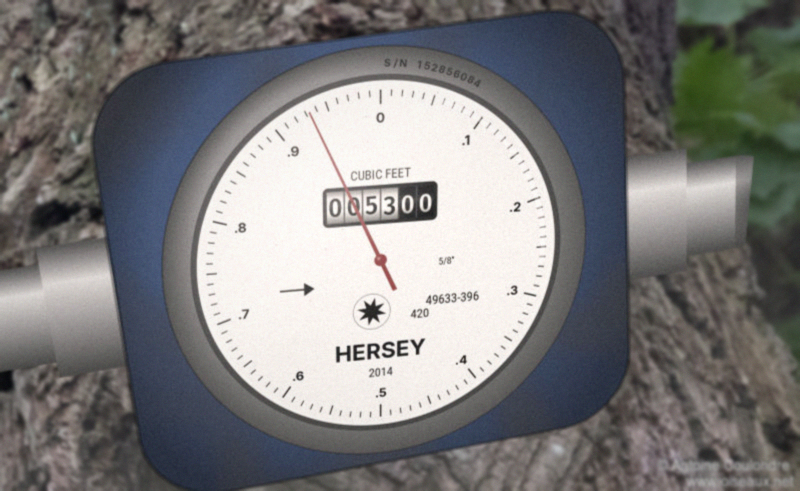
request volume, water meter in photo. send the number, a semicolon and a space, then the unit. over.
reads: 5299.93; ft³
